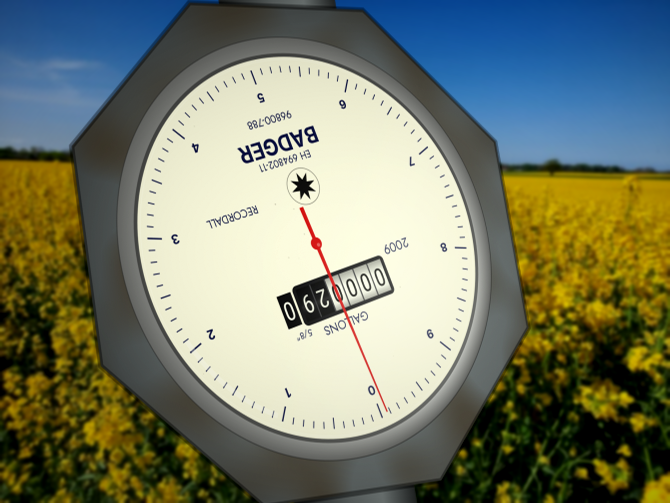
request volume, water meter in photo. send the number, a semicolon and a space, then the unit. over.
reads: 289.9; gal
